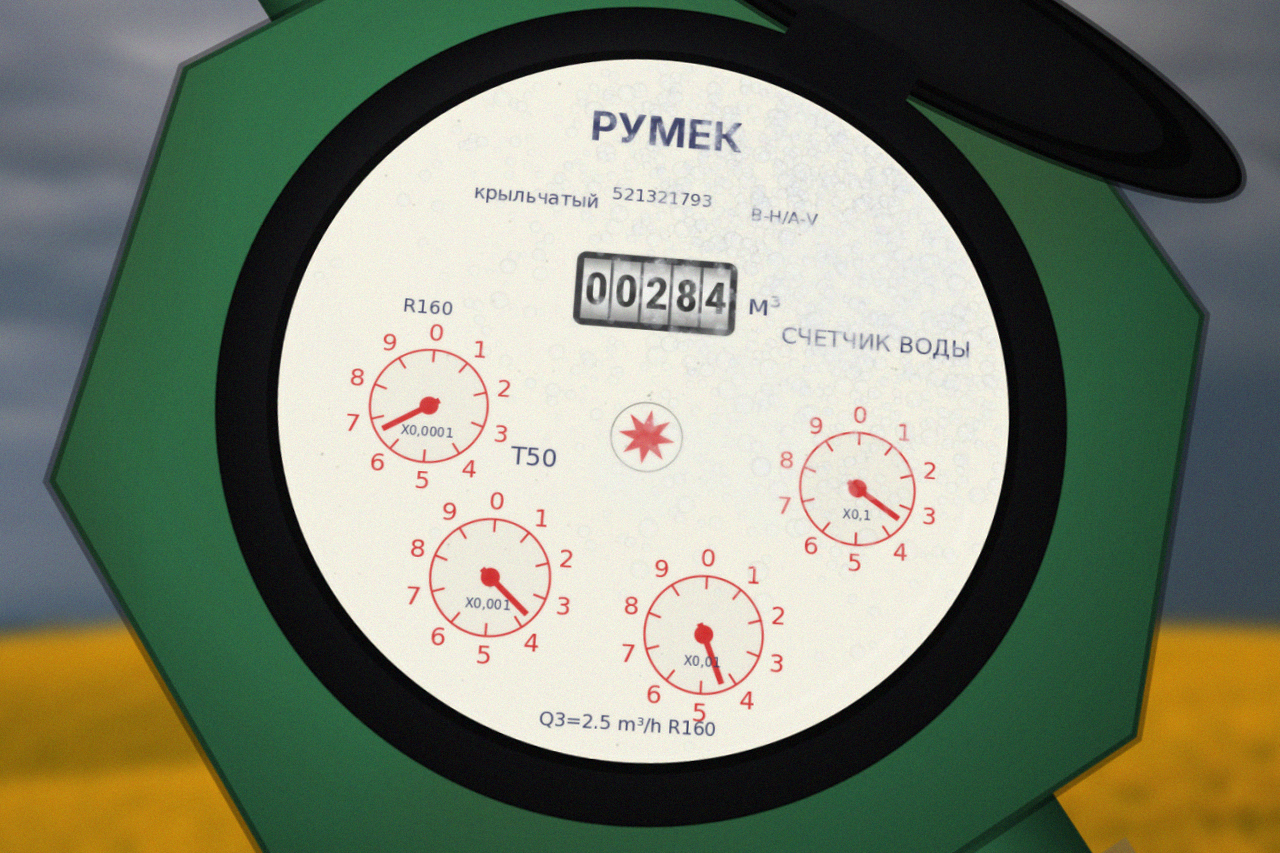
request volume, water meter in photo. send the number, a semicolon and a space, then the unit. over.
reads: 284.3436; m³
